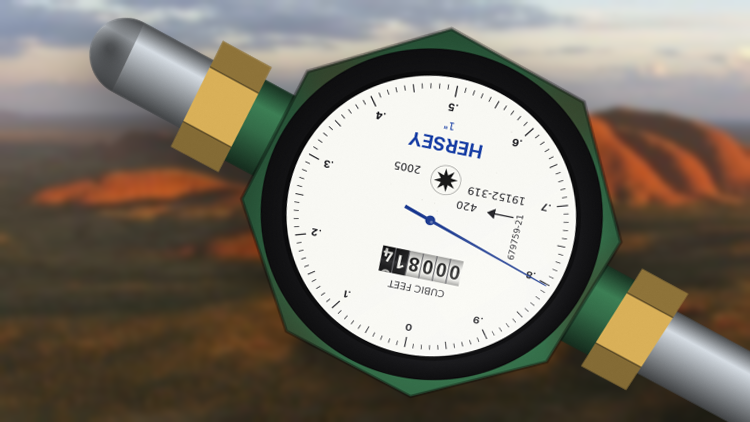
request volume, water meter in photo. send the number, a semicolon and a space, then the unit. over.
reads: 813.80; ft³
